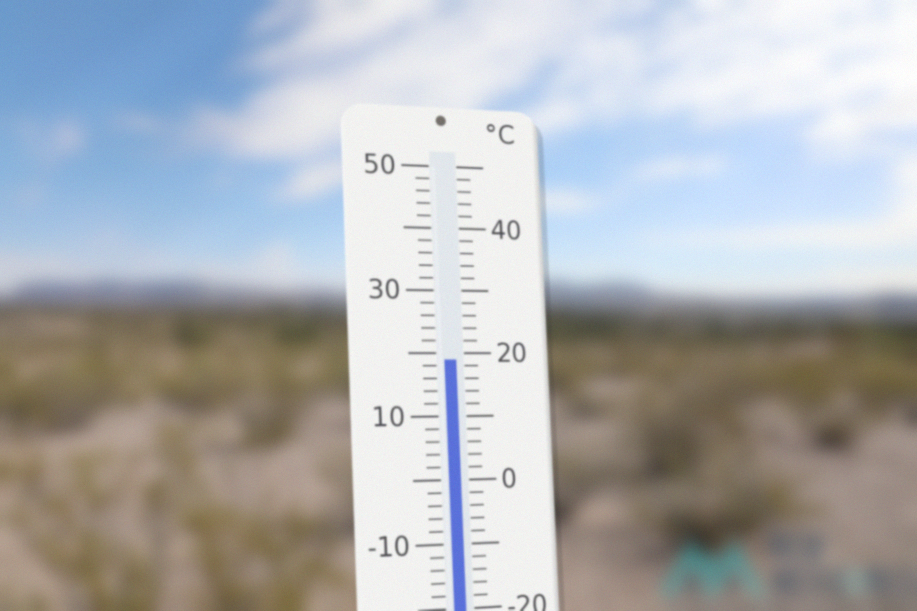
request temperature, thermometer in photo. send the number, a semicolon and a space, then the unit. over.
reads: 19; °C
